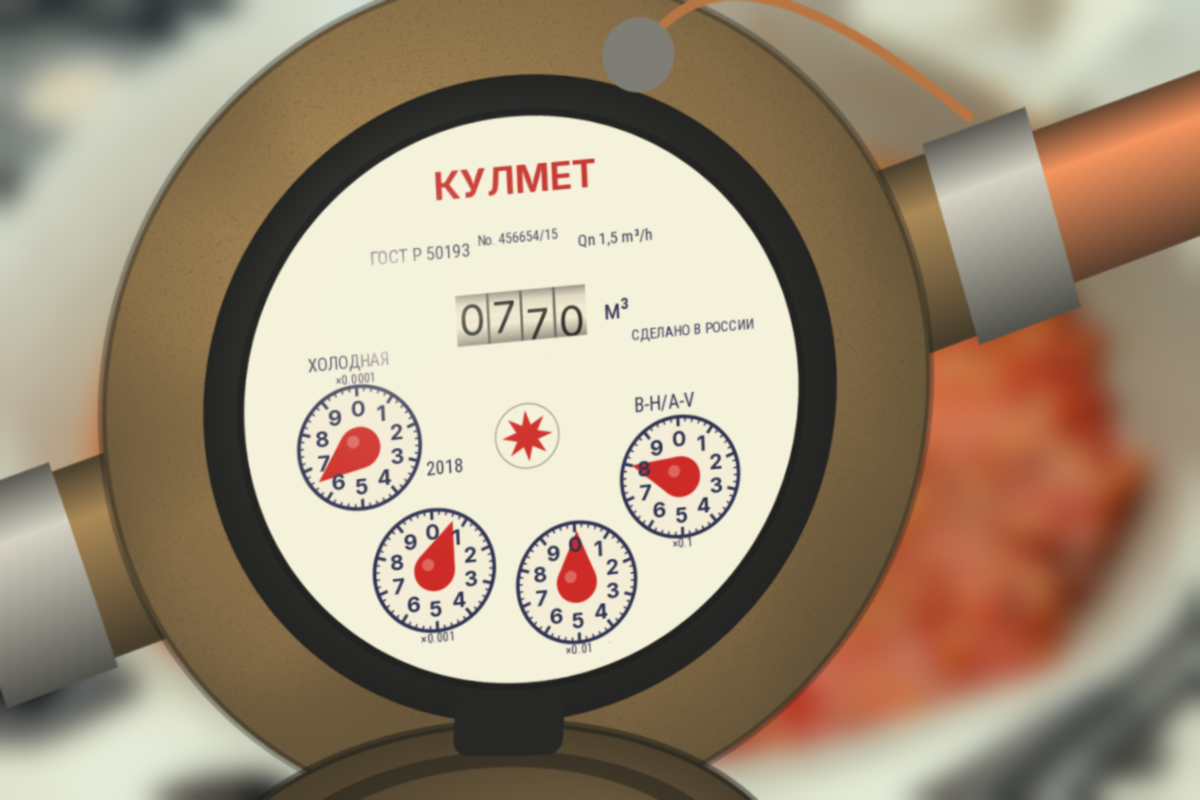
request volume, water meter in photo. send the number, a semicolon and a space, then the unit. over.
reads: 769.8006; m³
